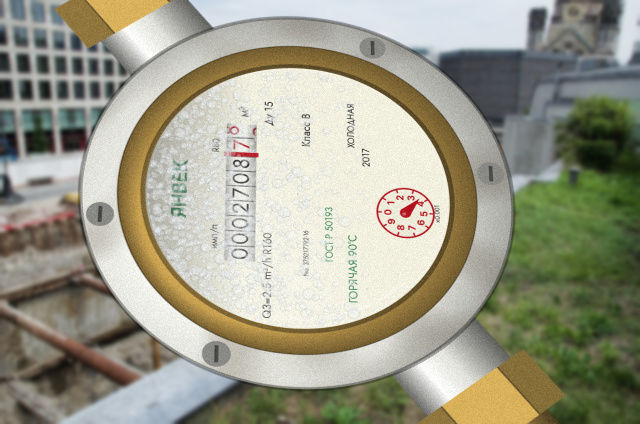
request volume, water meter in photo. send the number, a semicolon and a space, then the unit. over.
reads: 2708.783; m³
